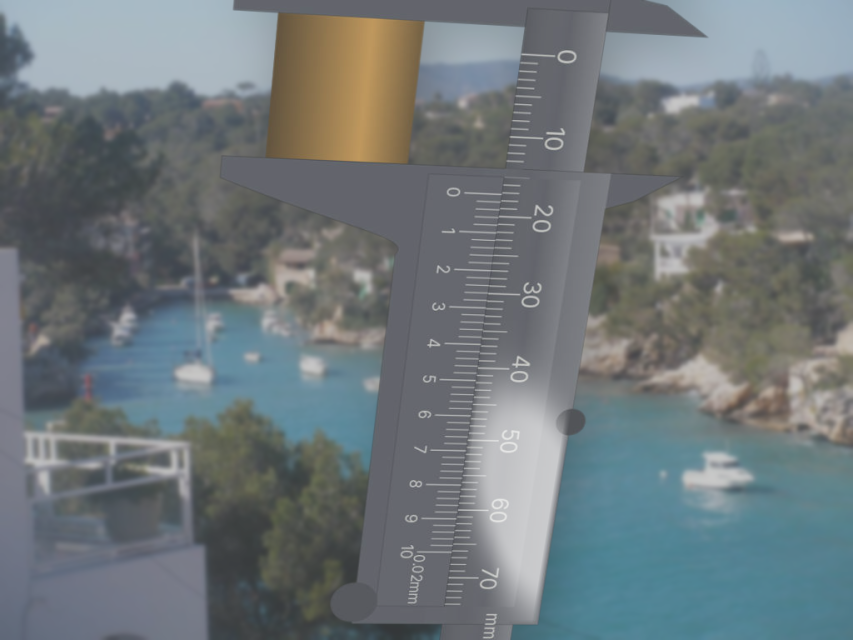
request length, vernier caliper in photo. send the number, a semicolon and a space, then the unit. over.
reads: 17.2; mm
